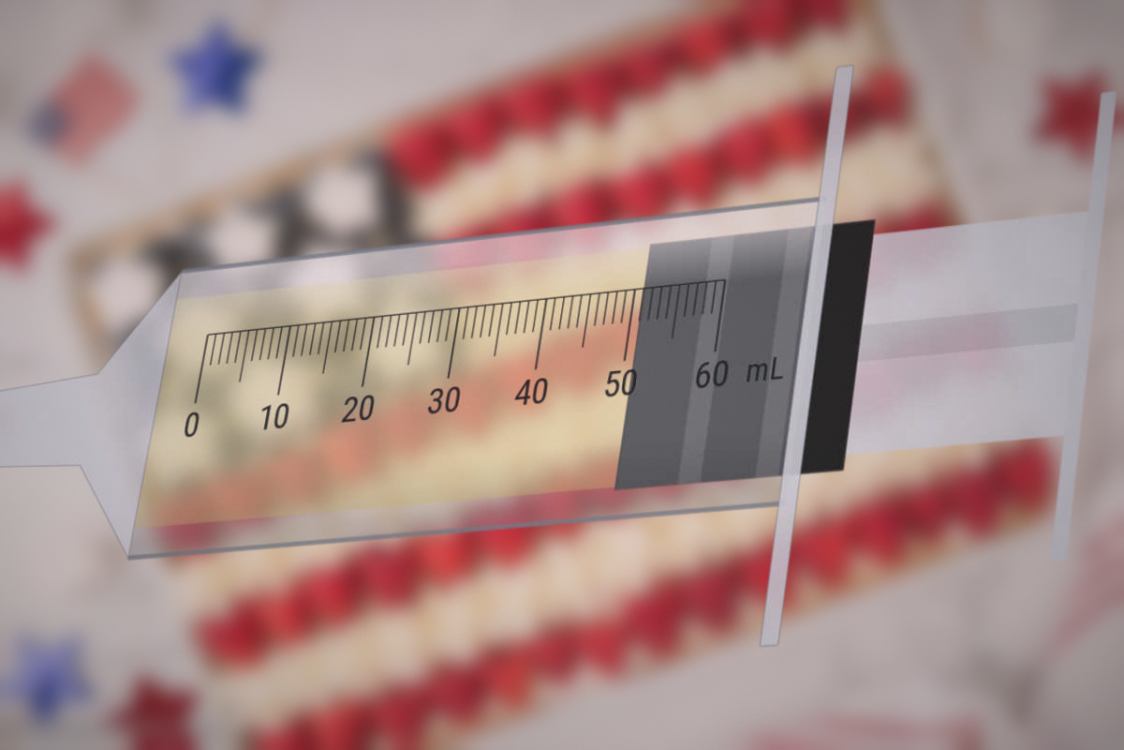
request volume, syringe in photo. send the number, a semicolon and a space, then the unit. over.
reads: 51; mL
